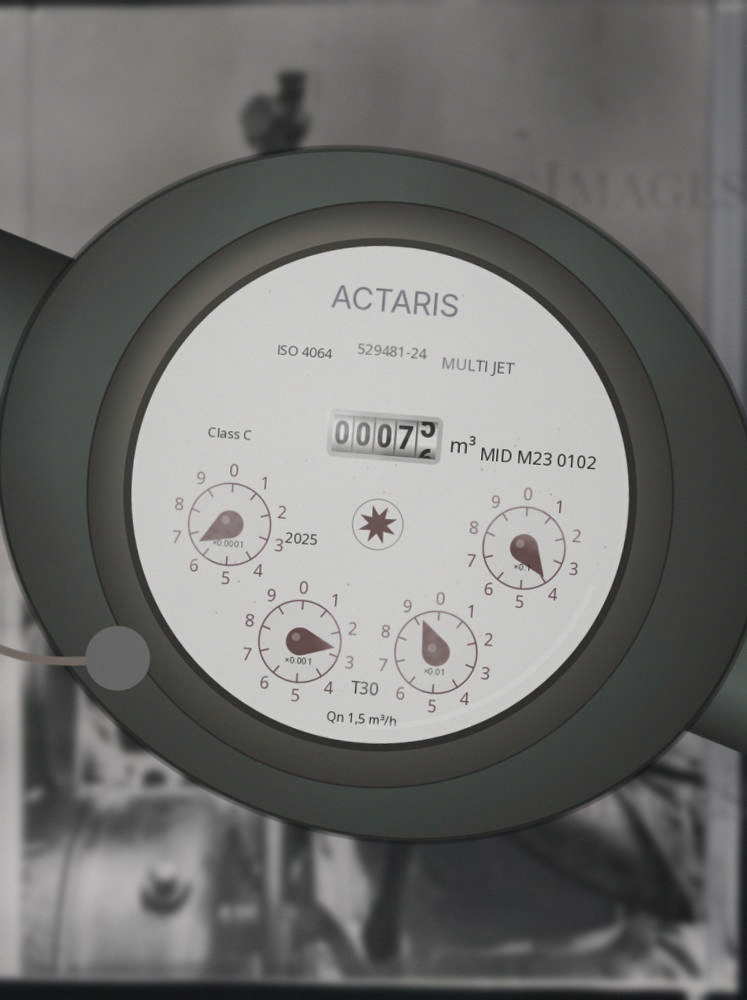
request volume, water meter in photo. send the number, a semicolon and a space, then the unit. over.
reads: 75.3926; m³
